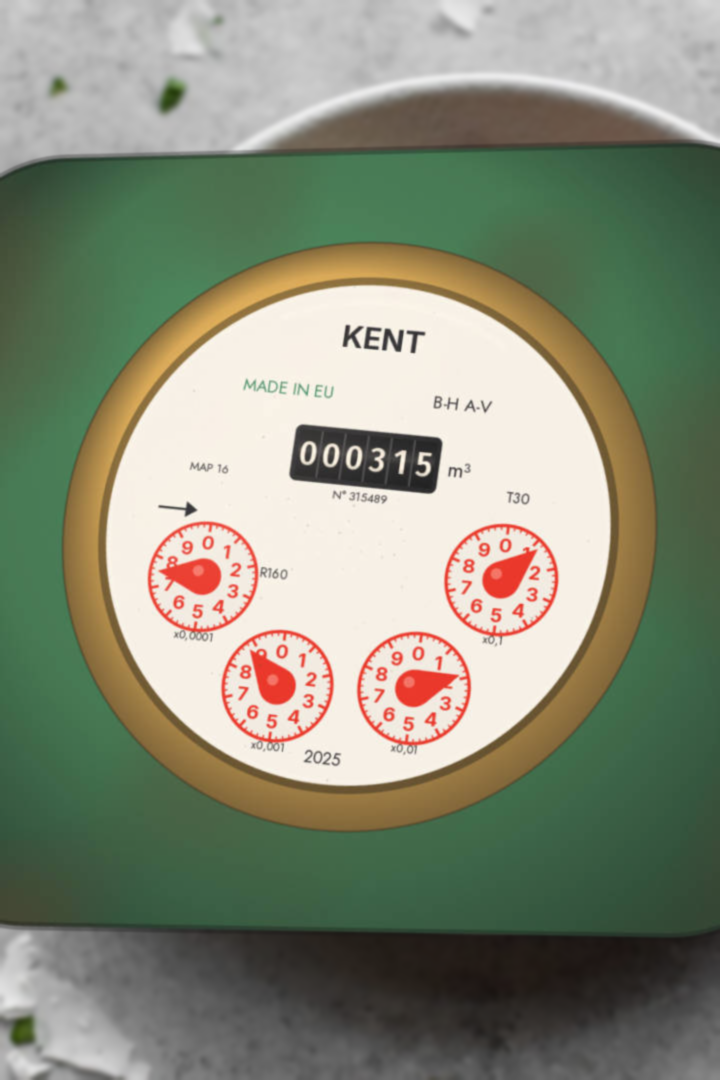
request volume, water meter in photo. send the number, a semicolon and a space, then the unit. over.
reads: 315.1187; m³
